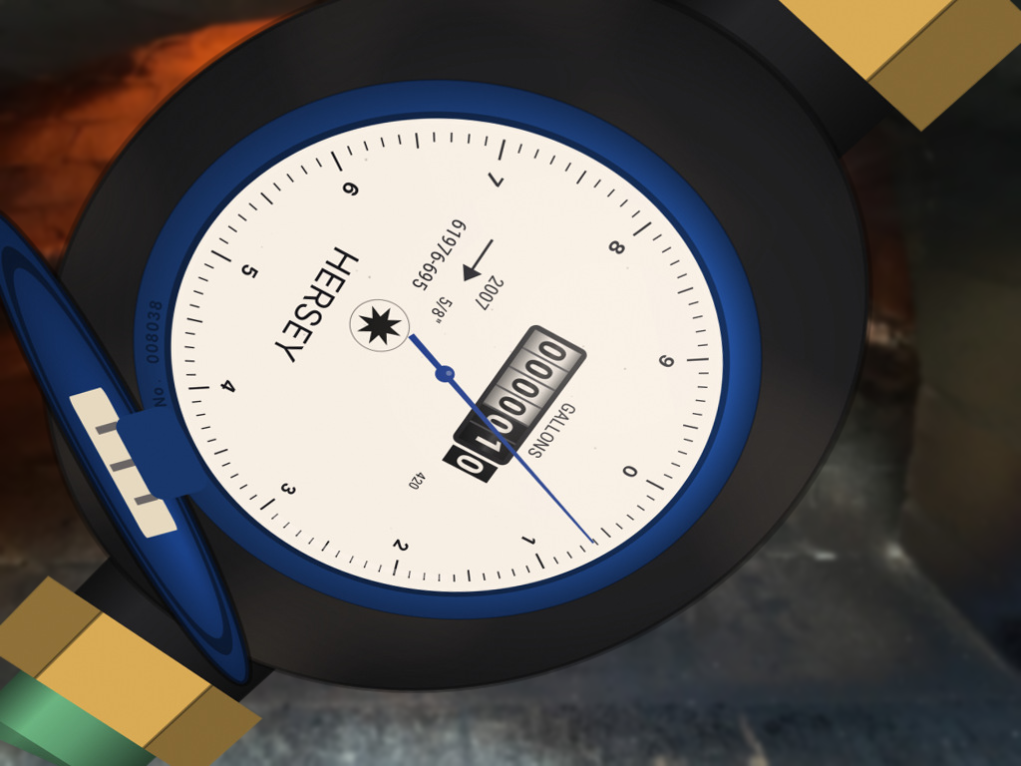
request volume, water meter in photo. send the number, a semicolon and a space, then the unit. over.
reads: 10.6; gal
